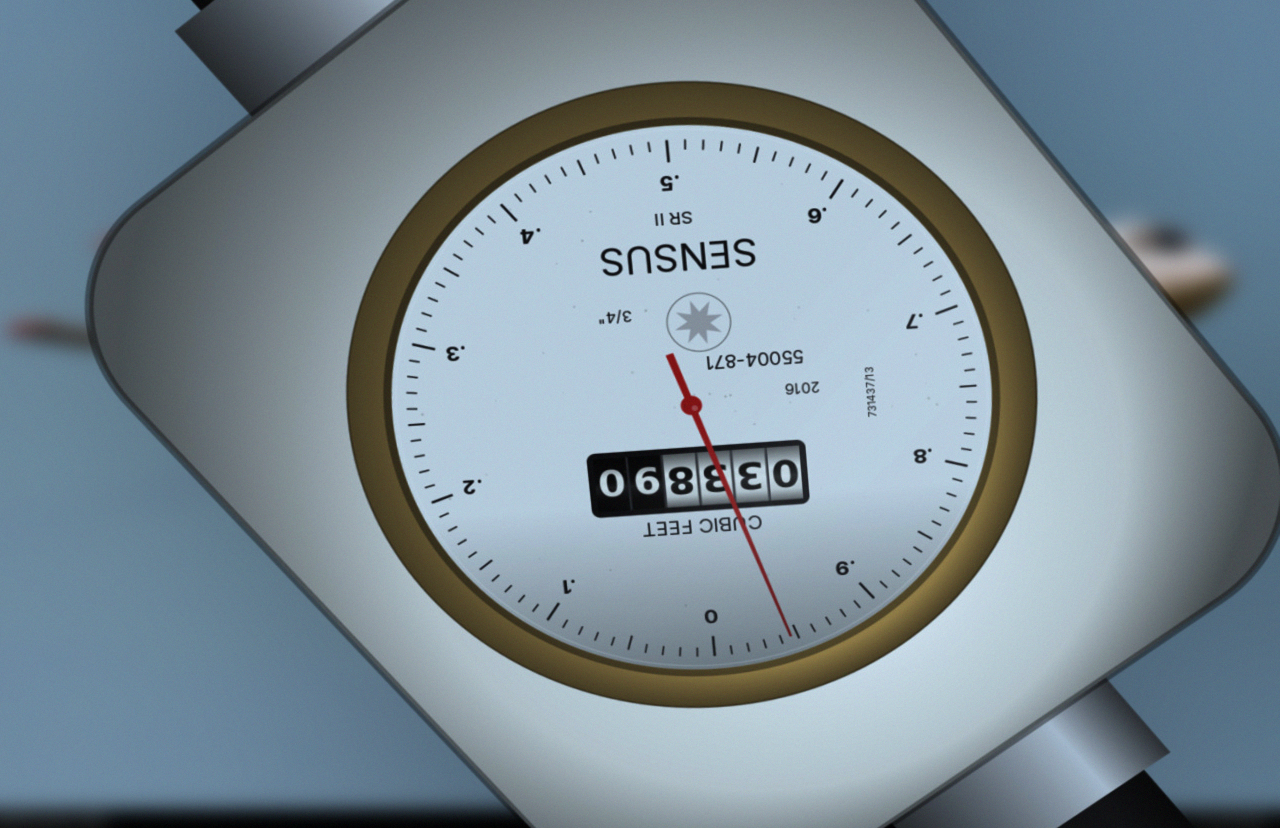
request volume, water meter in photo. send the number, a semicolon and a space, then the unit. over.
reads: 33889.95; ft³
